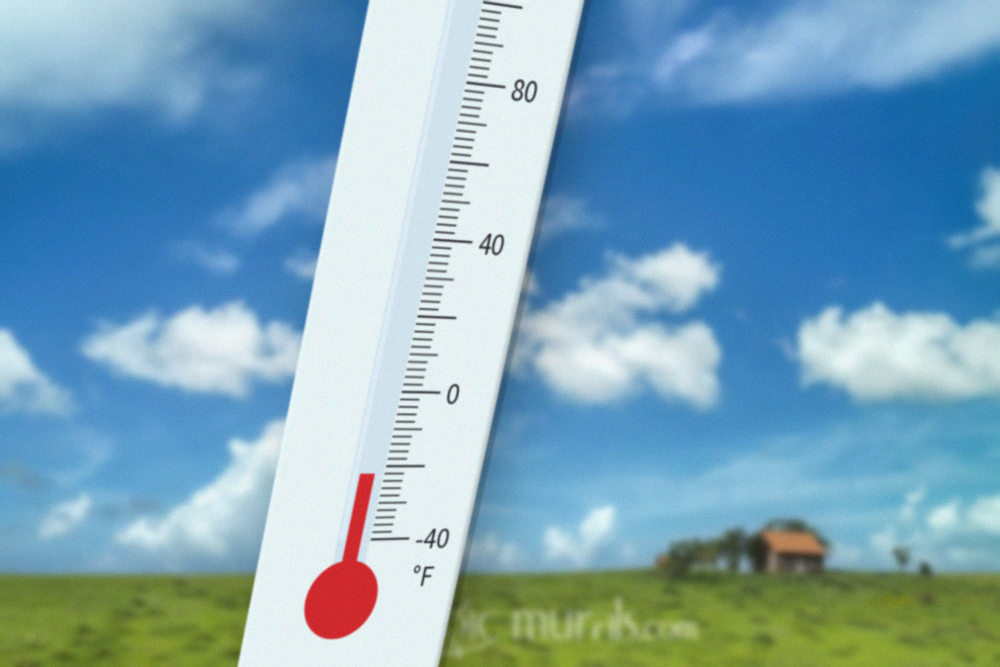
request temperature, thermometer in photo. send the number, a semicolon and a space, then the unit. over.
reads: -22; °F
